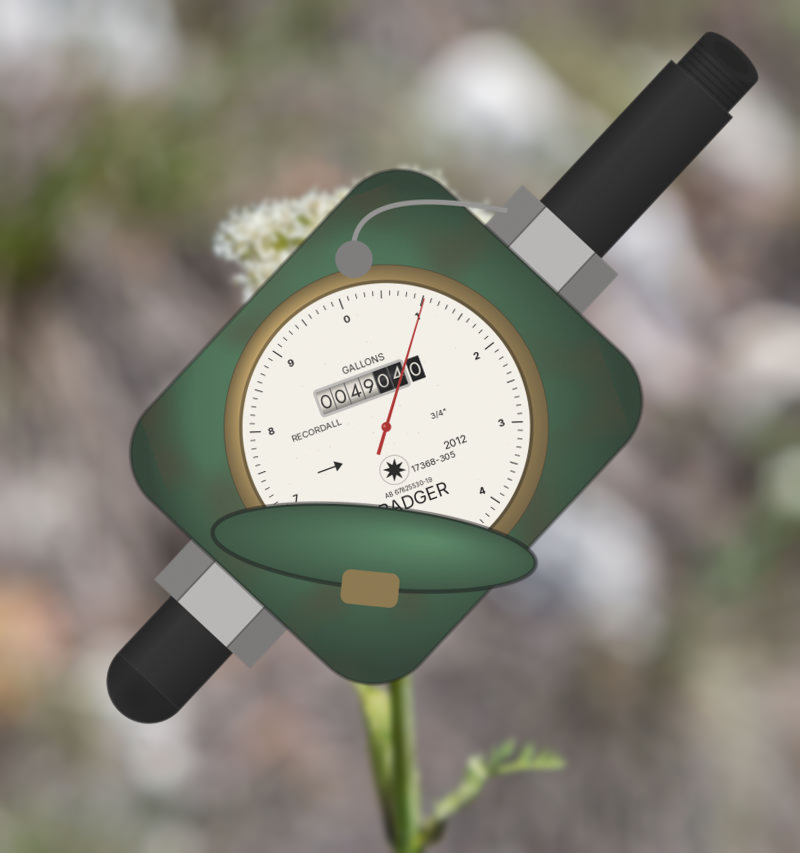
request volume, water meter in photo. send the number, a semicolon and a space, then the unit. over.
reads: 49041.0; gal
